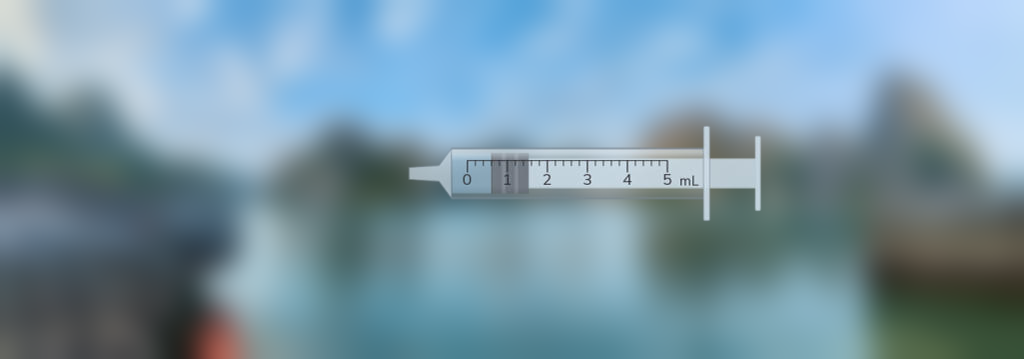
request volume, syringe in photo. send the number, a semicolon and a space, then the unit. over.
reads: 0.6; mL
